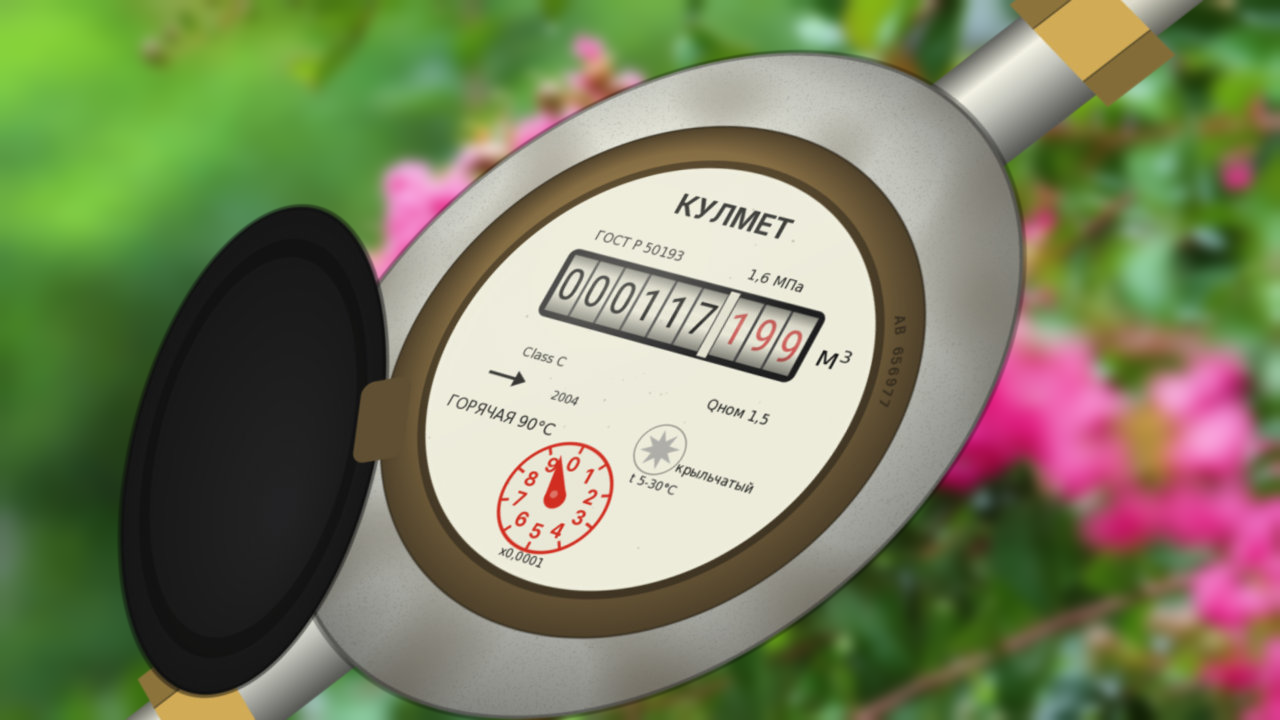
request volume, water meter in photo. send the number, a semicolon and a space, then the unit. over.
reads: 117.1989; m³
